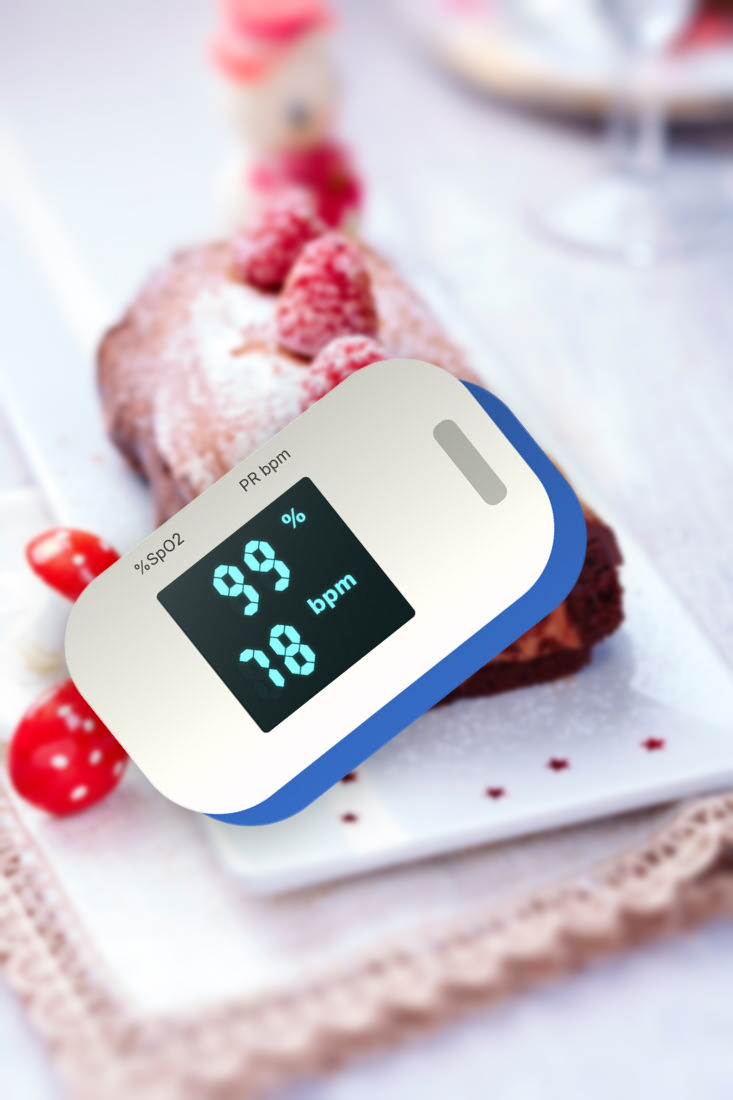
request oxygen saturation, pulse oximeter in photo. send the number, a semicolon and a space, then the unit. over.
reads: 99; %
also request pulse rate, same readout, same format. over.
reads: 78; bpm
